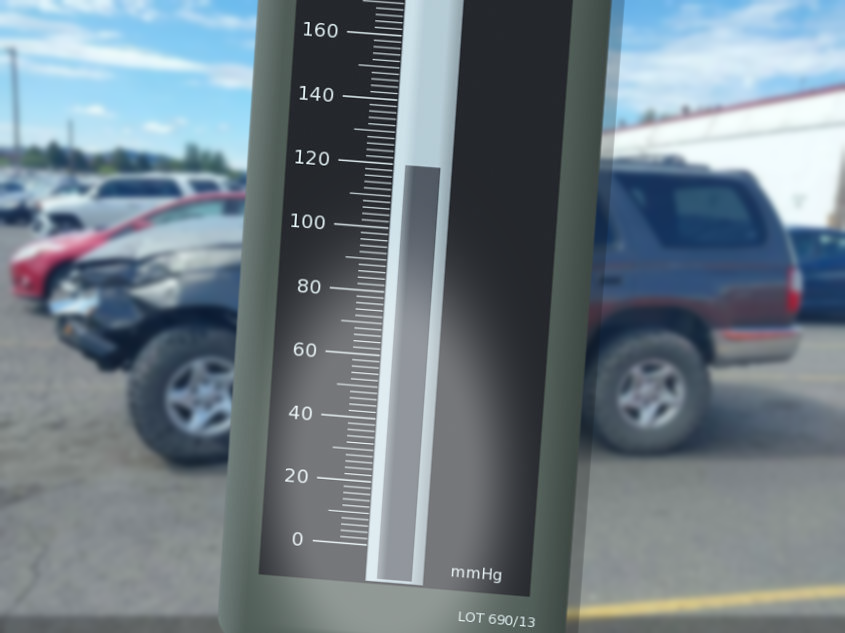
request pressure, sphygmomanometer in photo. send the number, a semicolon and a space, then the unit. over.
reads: 120; mmHg
